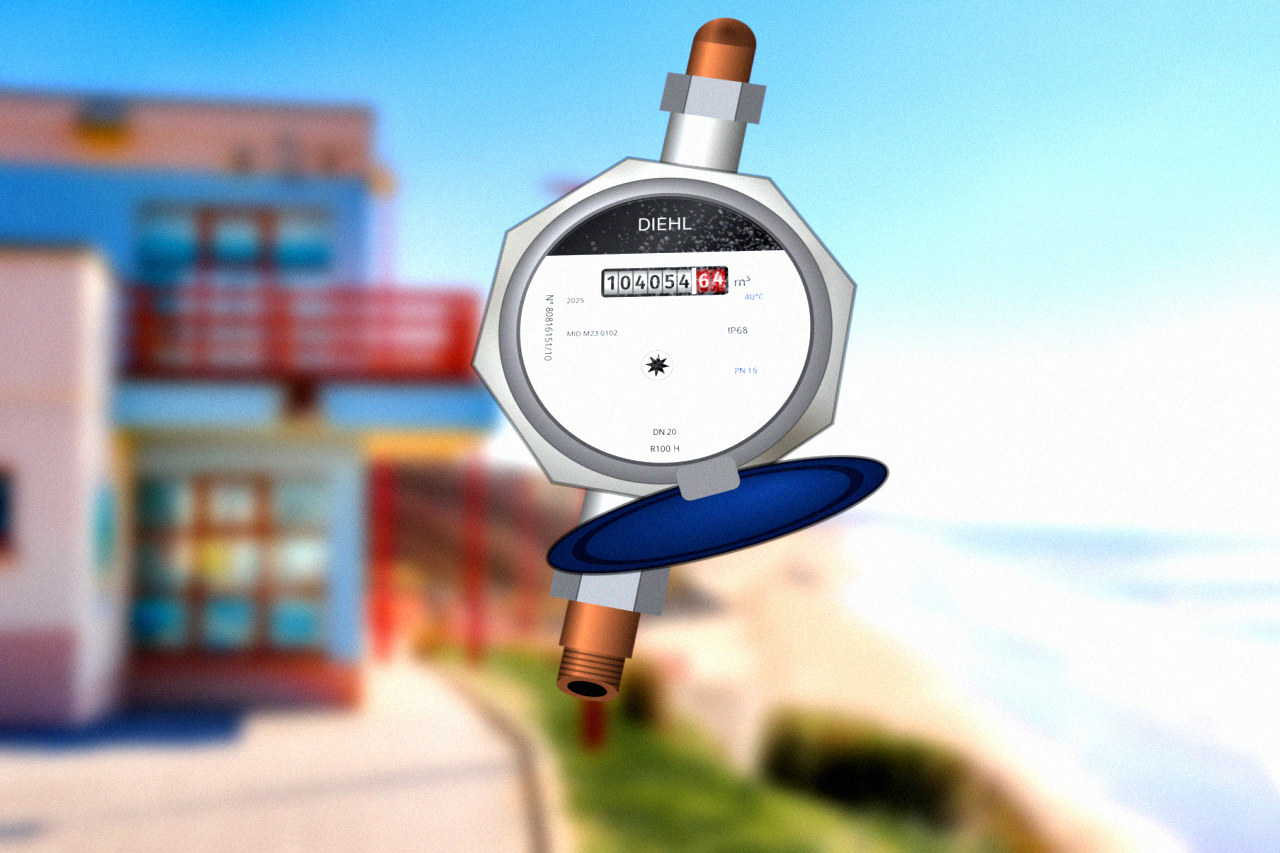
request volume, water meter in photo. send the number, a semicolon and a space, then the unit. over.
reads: 104054.64; m³
